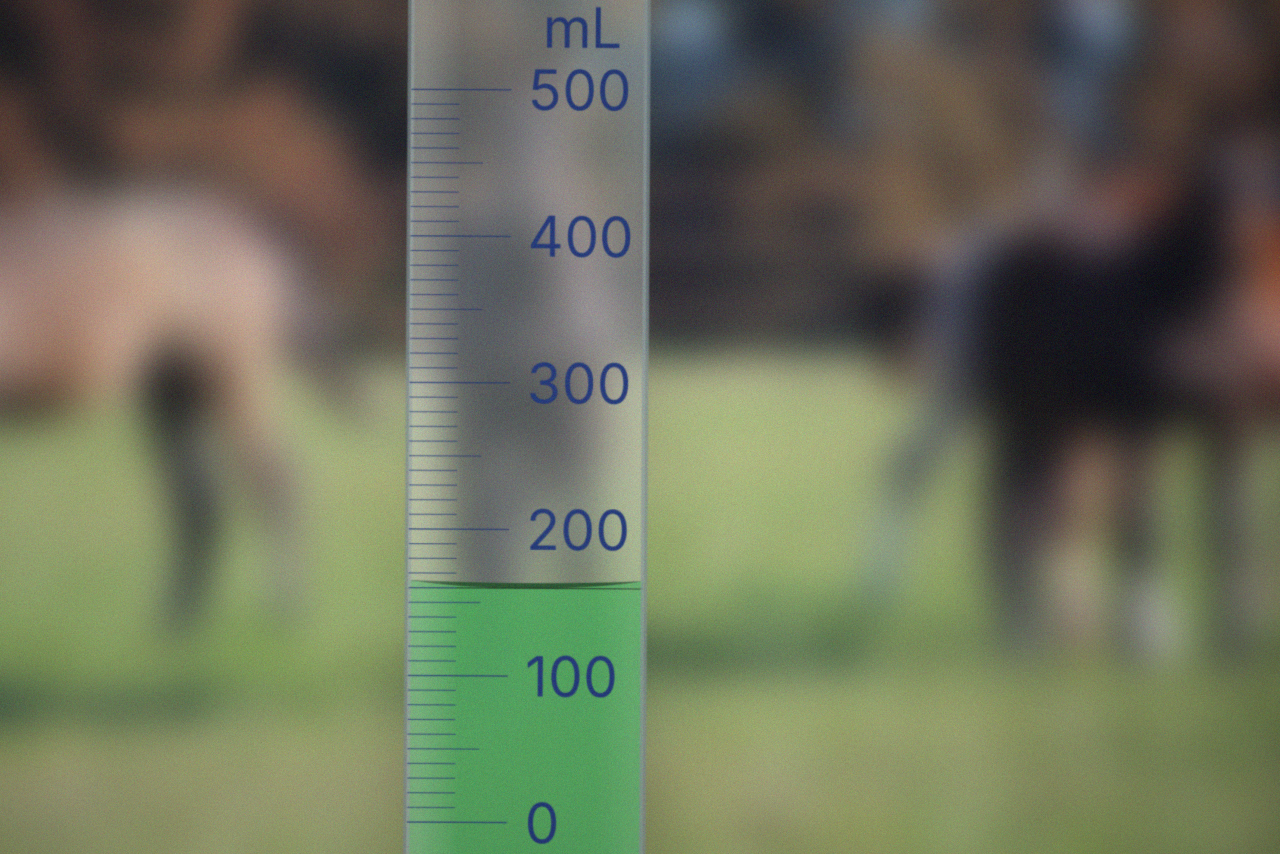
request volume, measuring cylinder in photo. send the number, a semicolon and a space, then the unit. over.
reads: 160; mL
